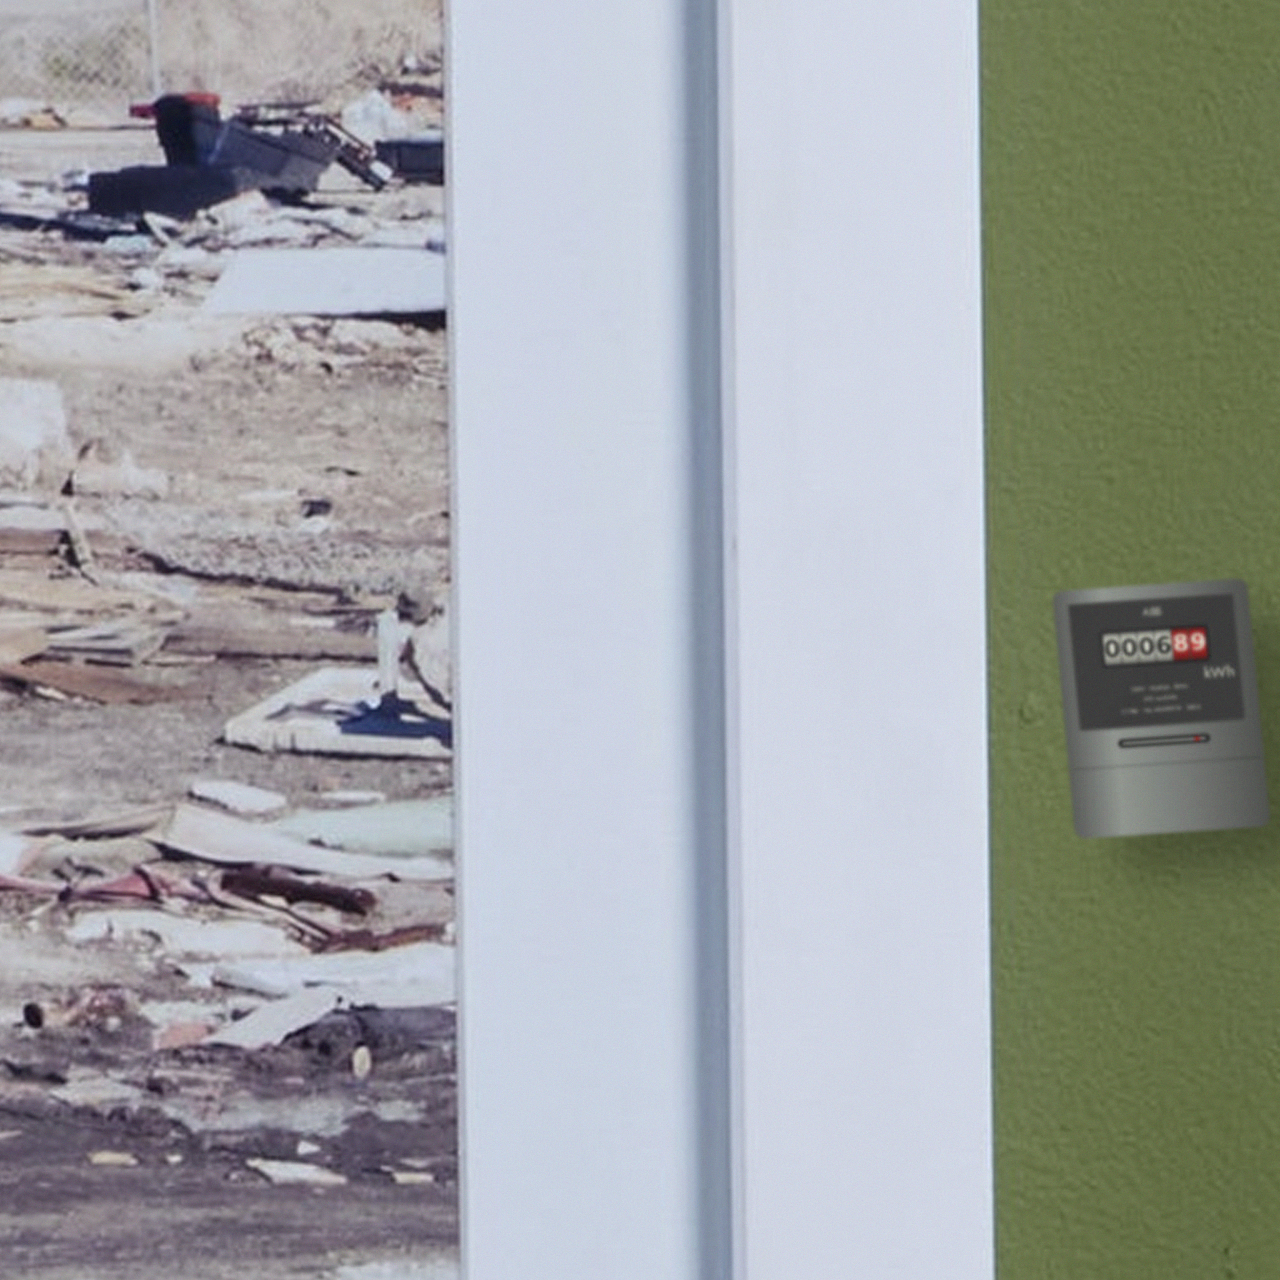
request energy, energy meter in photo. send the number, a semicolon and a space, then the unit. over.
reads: 6.89; kWh
